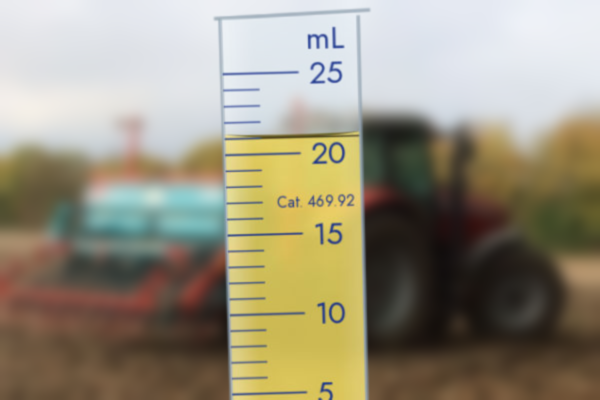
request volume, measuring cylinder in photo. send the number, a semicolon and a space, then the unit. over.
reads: 21; mL
